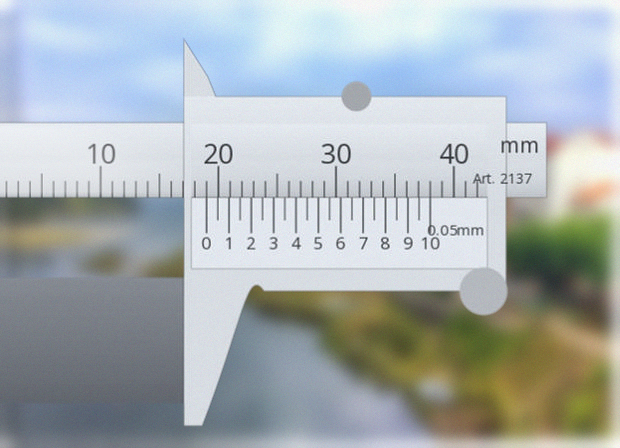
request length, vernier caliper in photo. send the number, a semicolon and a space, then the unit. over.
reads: 19.0; mm
